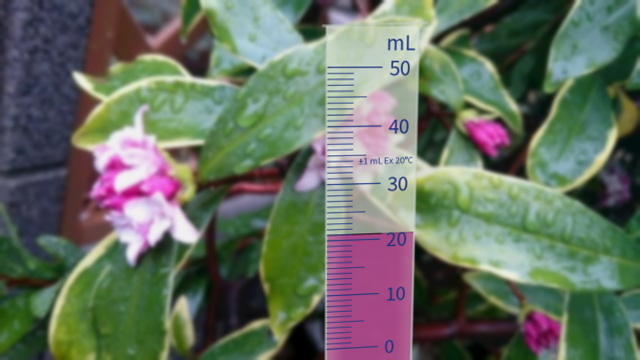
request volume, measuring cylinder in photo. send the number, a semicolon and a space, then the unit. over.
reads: 21; mL
